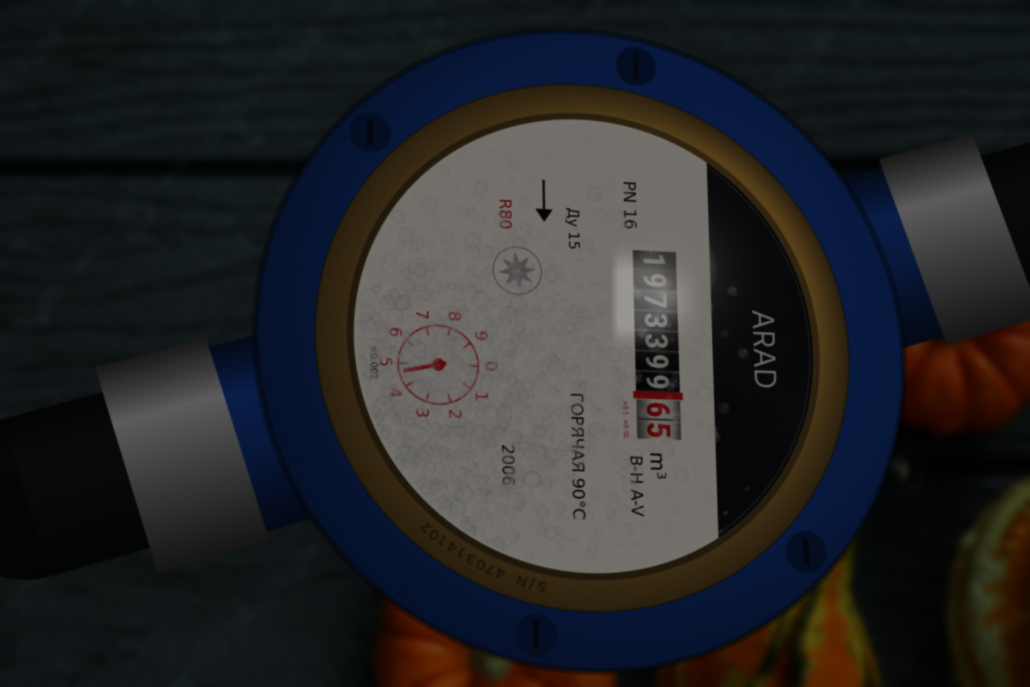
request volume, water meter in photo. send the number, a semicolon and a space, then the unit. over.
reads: 1973399.654; m³
